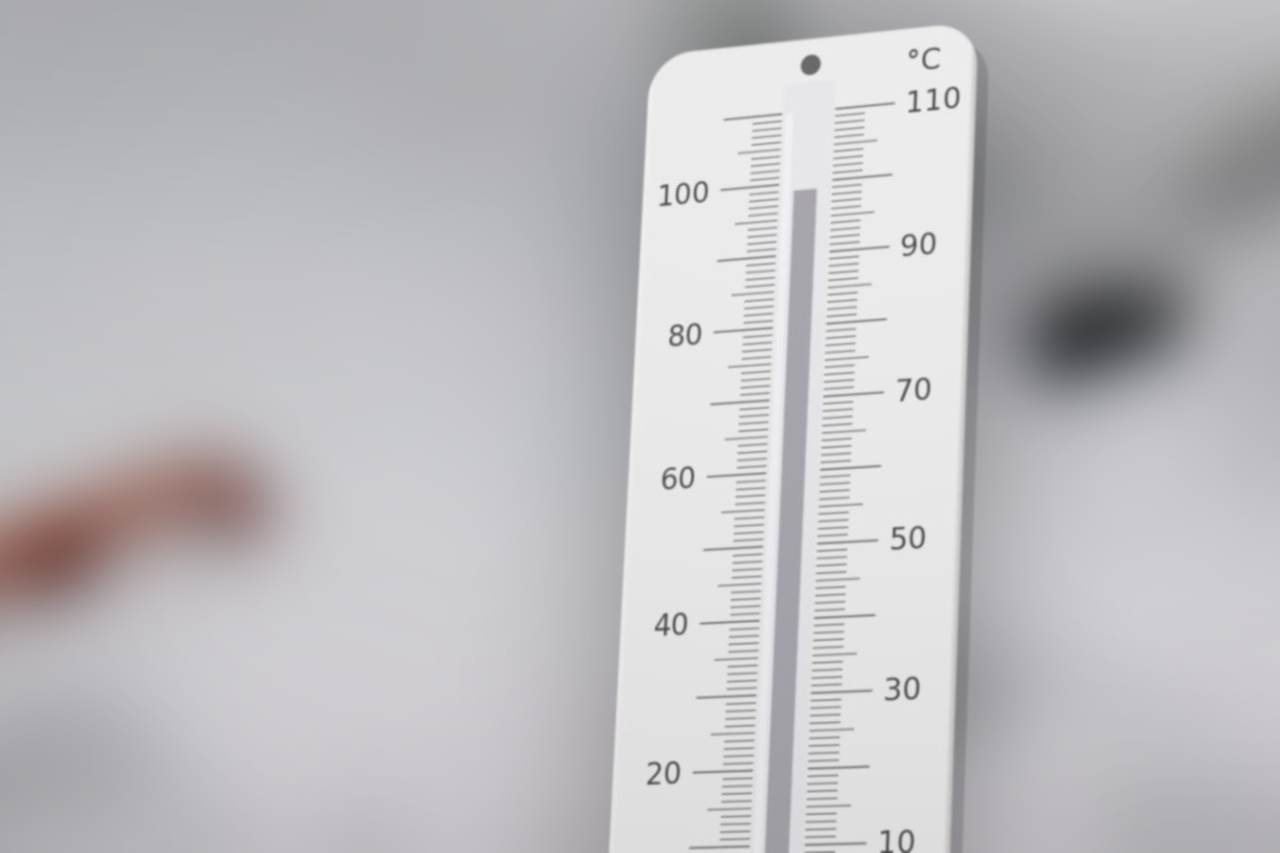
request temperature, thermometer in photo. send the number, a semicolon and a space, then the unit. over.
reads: 99; °C
